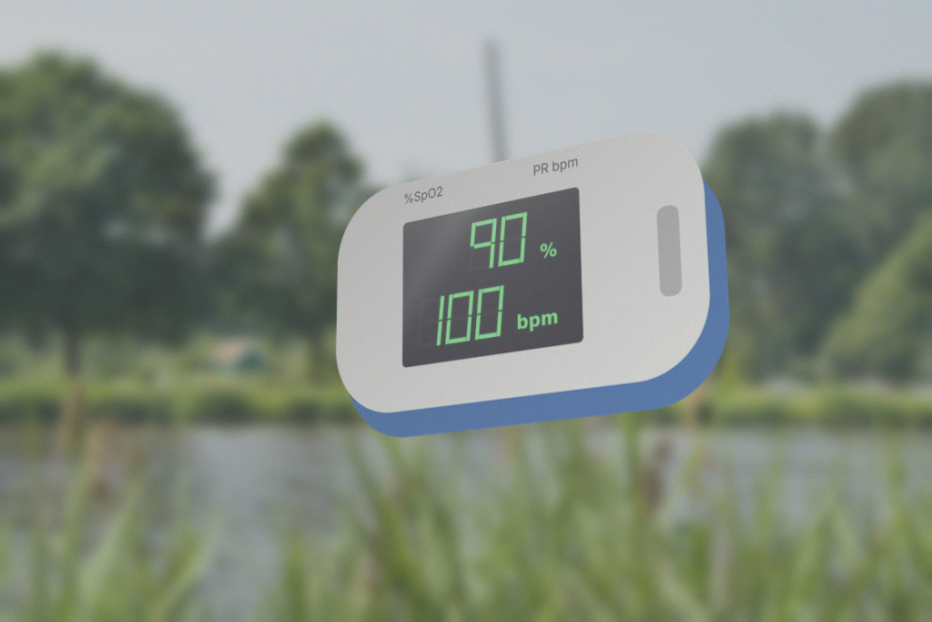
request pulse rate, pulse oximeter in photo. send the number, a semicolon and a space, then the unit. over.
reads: 100; bpm
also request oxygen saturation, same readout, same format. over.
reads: 90; %
